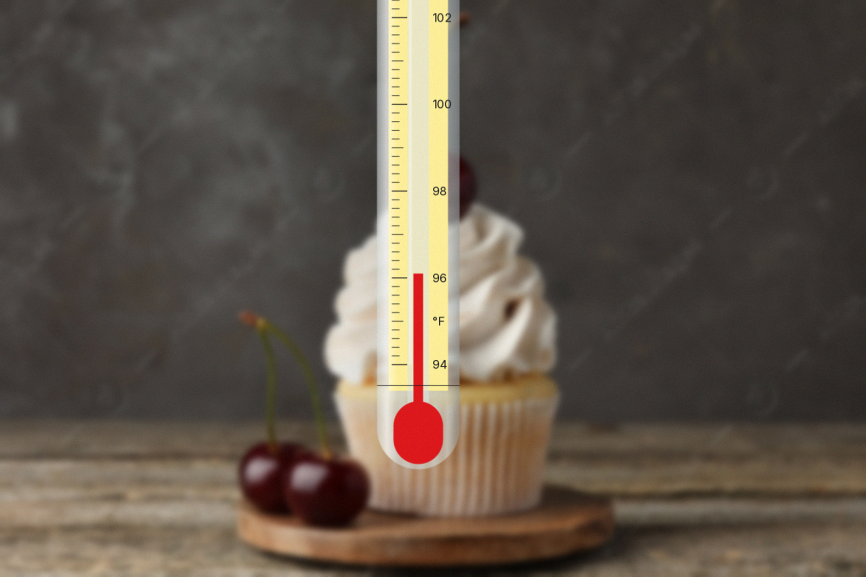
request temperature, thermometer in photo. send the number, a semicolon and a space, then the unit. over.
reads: 96.1; °F
